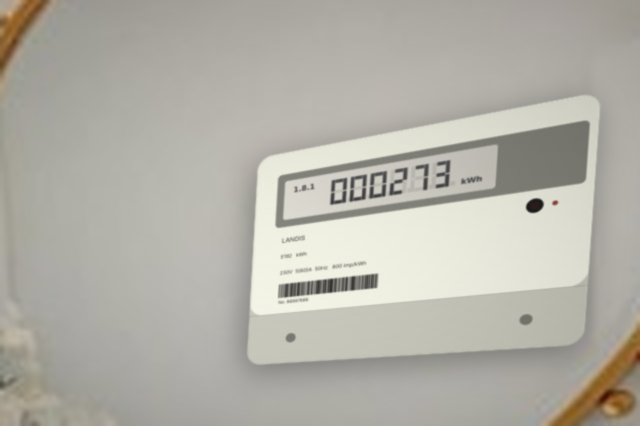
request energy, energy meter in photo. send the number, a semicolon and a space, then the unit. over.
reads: 273; kWh
